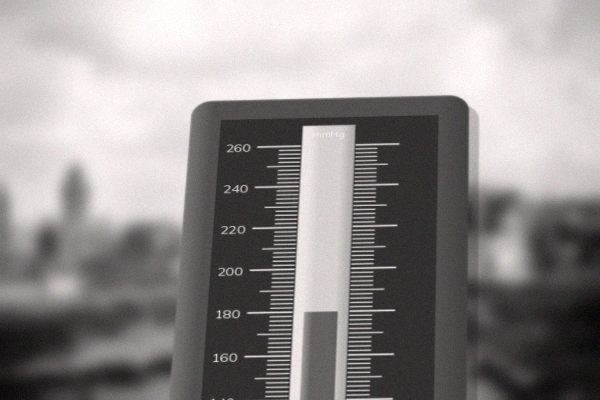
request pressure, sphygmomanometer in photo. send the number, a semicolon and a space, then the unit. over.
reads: 180; mmHg
